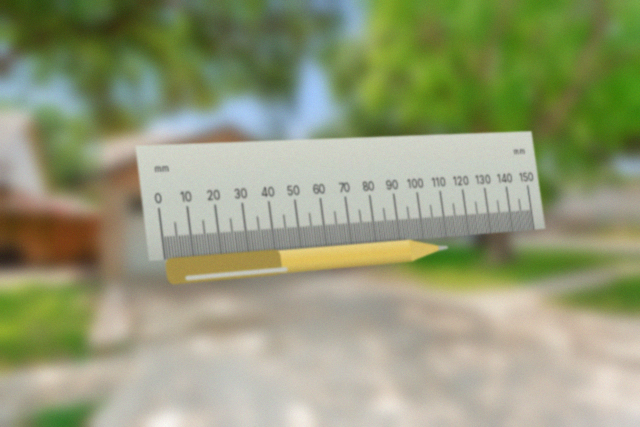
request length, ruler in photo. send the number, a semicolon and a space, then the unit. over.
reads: 110; mm
